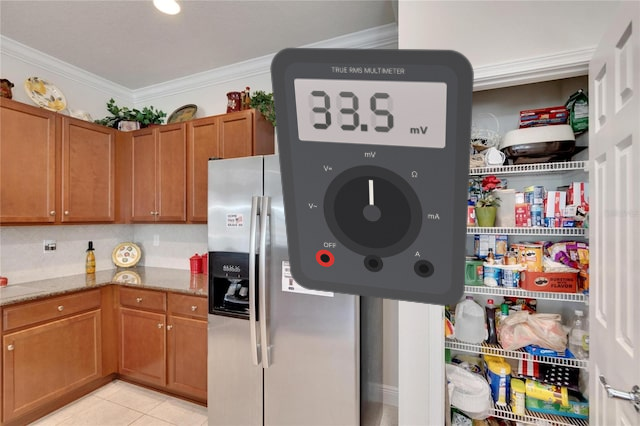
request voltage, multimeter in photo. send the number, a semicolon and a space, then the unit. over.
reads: 33.5; mV
